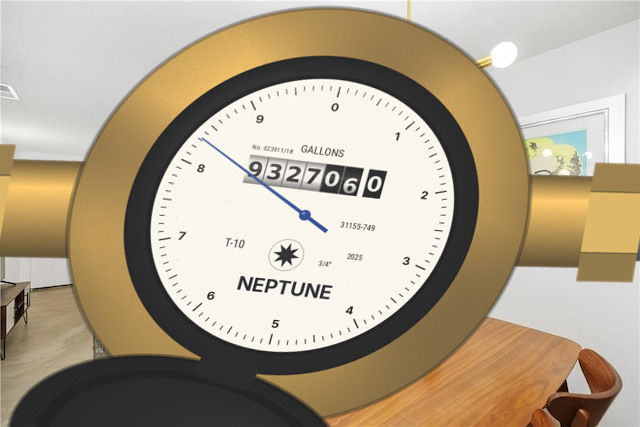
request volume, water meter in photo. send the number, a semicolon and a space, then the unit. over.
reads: 9327058.3; gal
